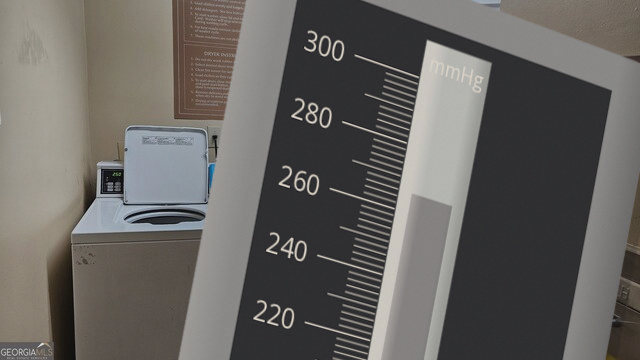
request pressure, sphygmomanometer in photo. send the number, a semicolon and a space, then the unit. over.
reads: 266; mmHg
